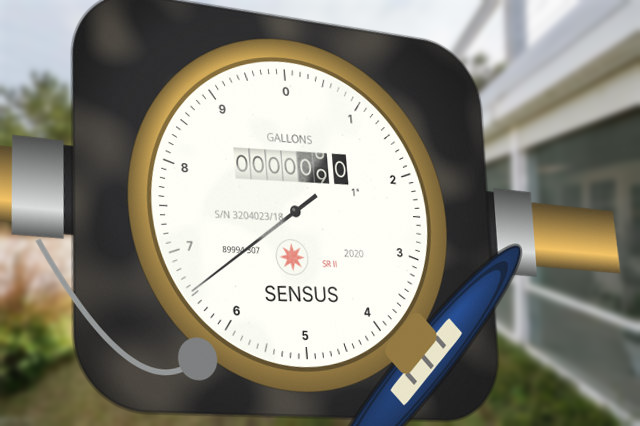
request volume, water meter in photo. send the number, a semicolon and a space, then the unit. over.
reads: 86.5; gal
